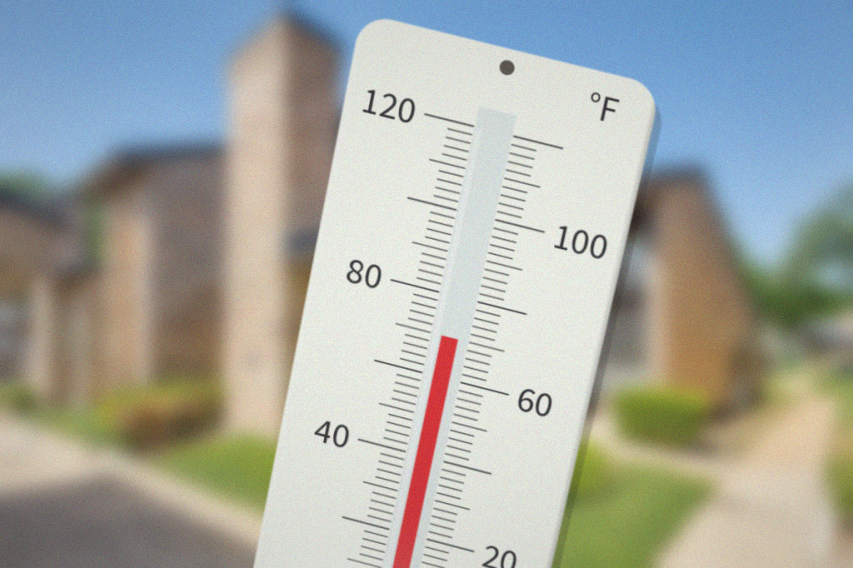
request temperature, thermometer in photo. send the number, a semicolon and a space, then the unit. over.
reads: 70; °F
